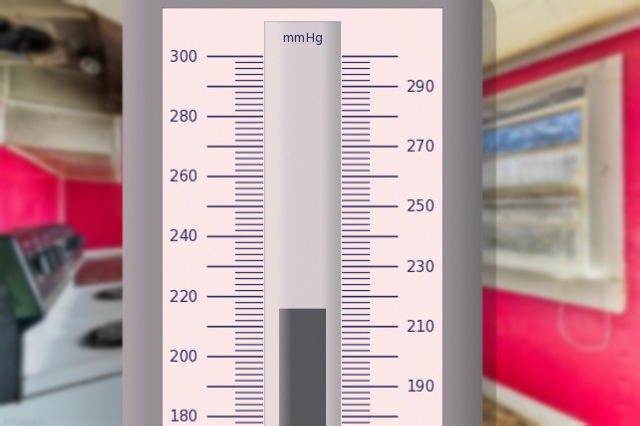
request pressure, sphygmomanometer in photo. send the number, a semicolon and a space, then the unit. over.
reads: 216; mmHg
